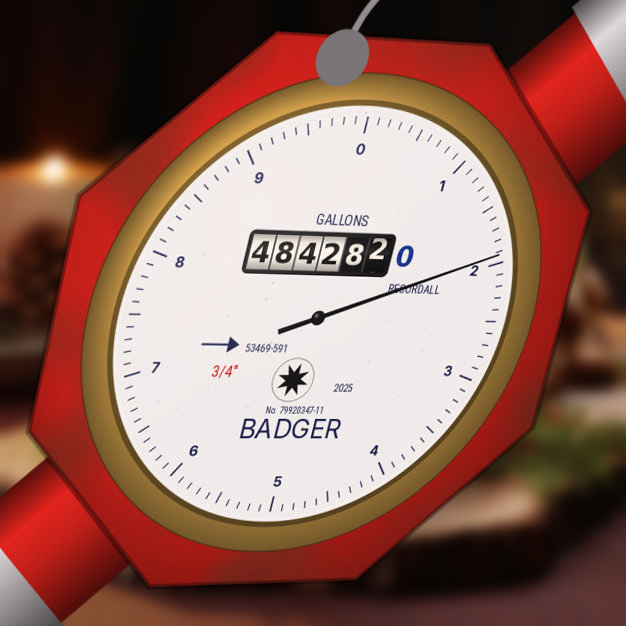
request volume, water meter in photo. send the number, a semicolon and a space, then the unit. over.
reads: 4842821.9; gal
